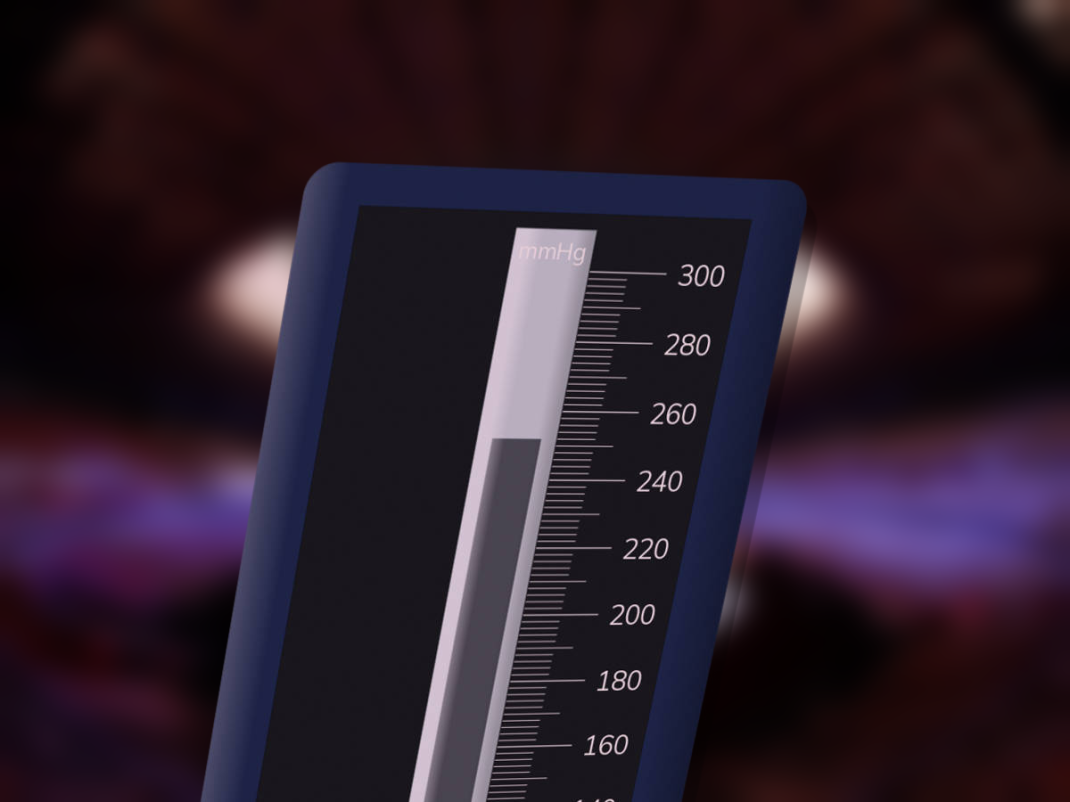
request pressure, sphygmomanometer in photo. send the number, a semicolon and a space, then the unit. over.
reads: 252; mmHg
